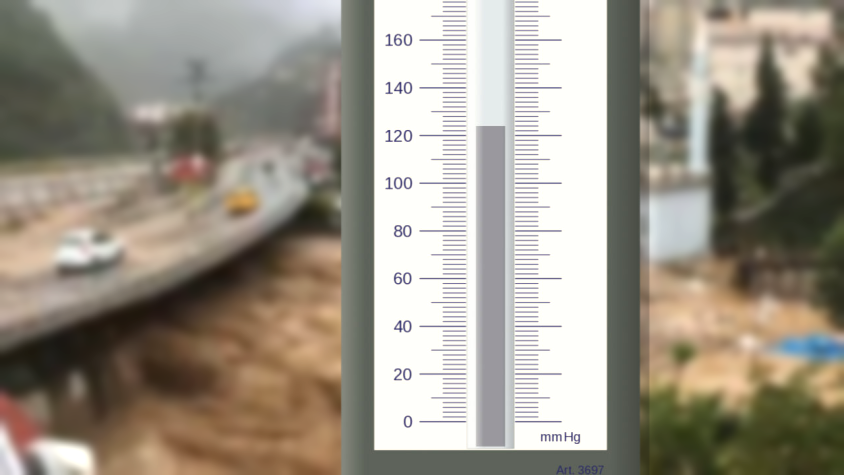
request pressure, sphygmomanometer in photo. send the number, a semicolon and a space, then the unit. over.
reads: 124; mmHg
